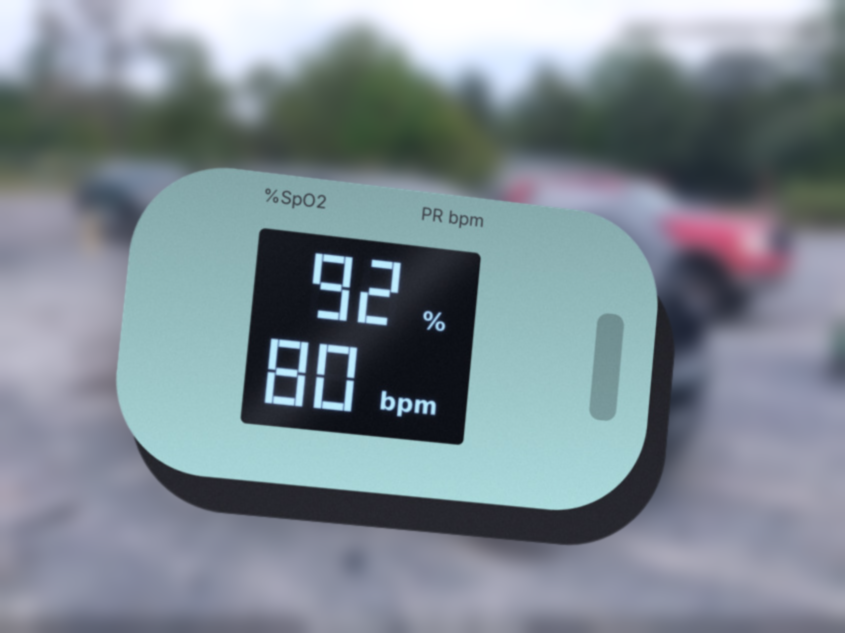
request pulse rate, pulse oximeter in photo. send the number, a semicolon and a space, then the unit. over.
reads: 80; bpm
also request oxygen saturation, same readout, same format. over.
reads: 92; %
